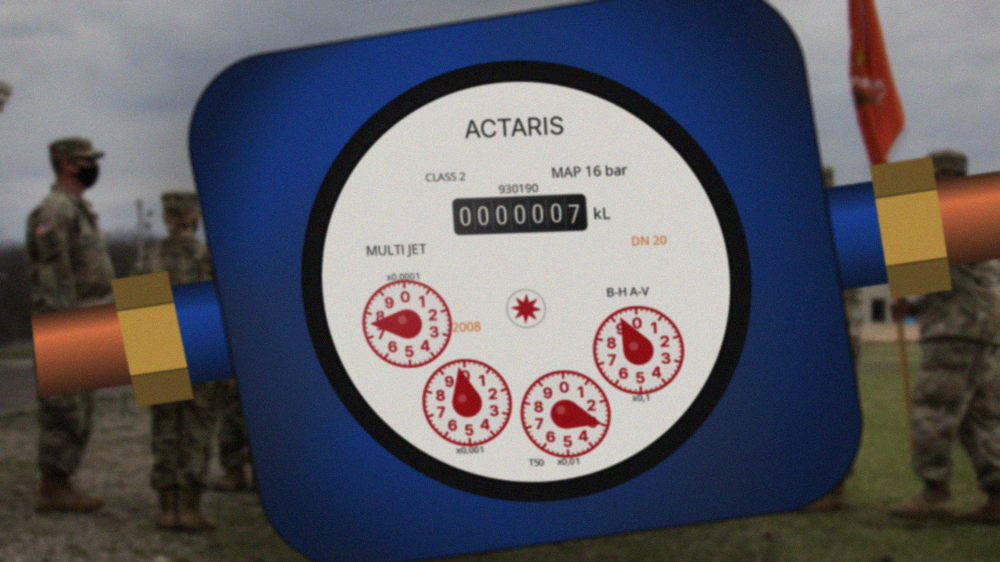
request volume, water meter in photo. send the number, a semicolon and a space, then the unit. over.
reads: 6.9297; kL
